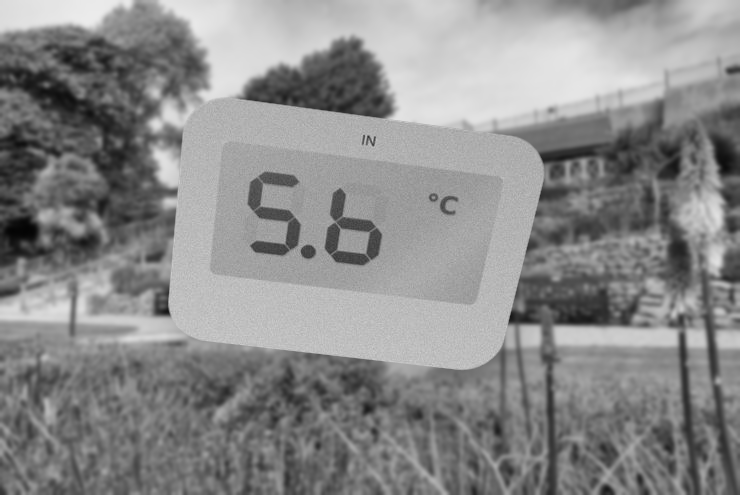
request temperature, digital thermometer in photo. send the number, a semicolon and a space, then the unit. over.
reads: 5.6; °C
